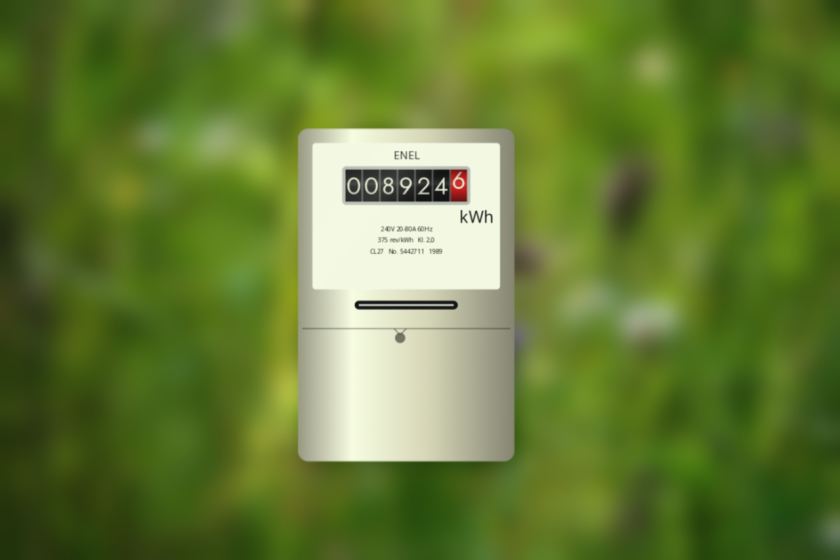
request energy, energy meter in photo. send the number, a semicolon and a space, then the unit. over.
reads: 8924.6; kWh
